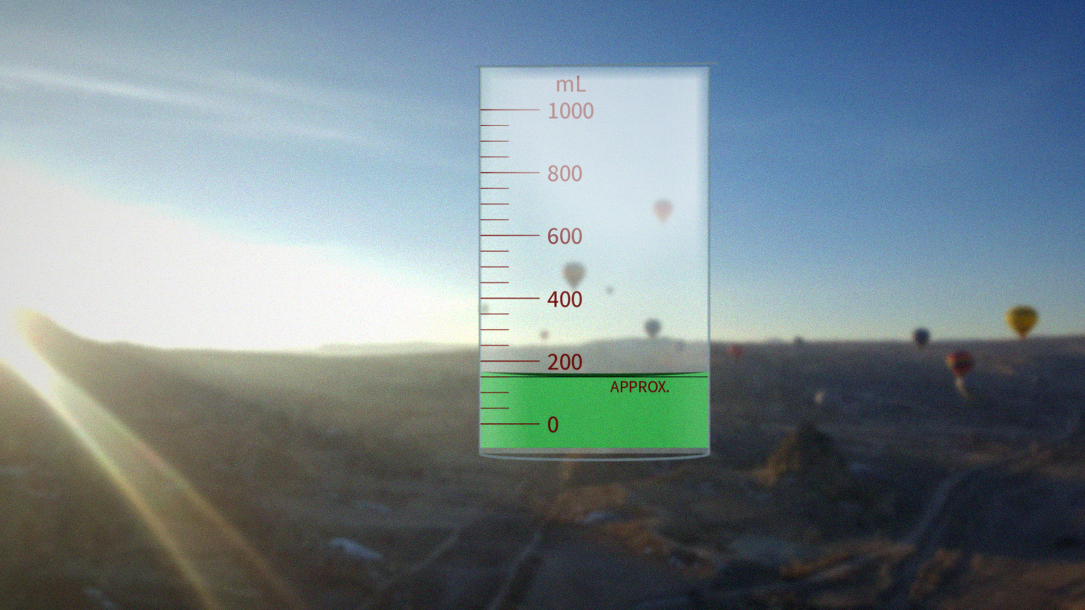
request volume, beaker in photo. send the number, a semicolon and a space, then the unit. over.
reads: 150; mL
